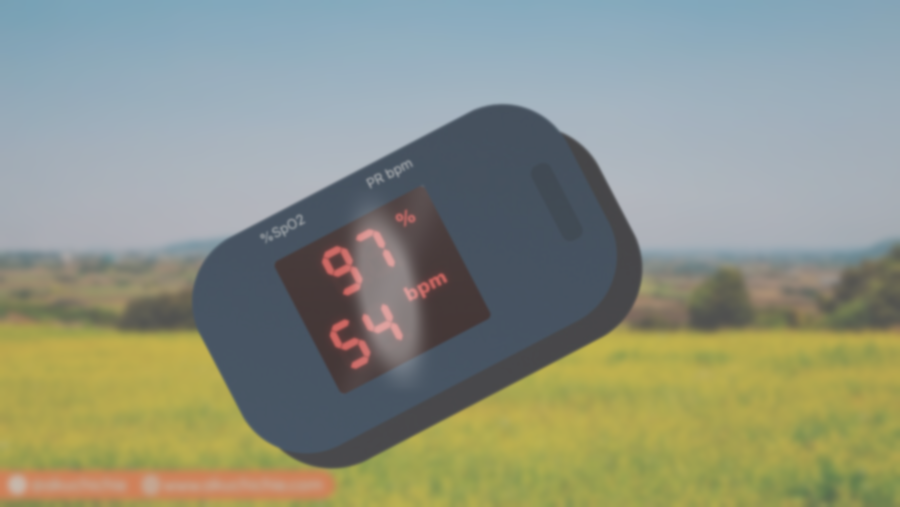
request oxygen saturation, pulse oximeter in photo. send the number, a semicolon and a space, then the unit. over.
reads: 97; %
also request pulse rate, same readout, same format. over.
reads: 54; bpm
